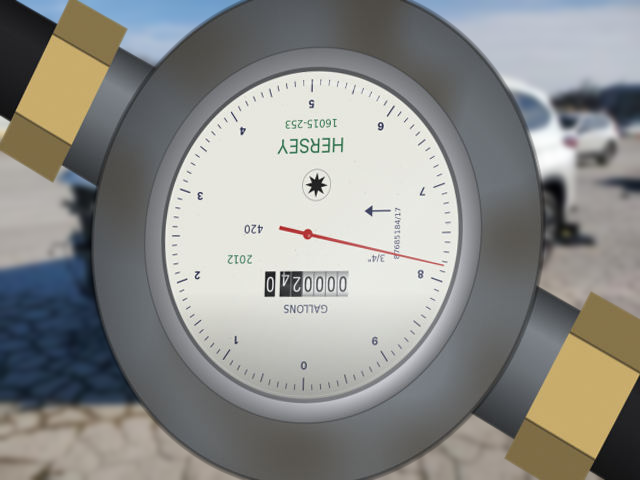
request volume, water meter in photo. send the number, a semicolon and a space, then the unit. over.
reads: 237.8; gal
